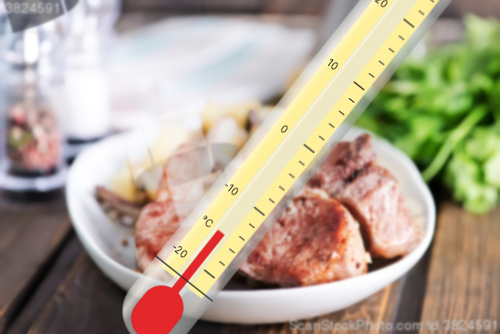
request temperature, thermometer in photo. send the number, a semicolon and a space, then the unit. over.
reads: -15; °C
